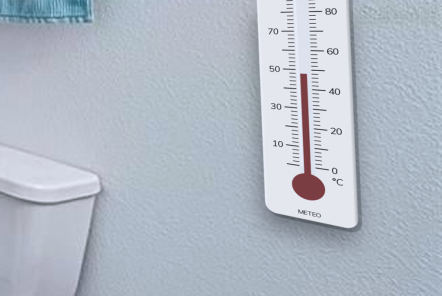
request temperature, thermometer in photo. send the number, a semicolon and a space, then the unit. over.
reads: 48; °C
